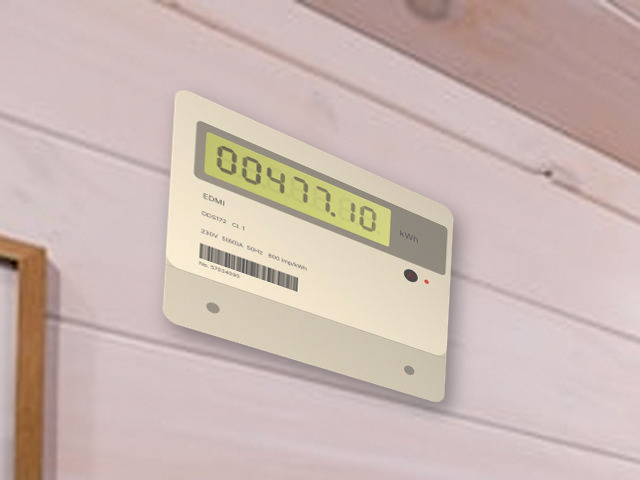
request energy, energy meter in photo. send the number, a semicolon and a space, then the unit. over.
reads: 477.10; kWh
